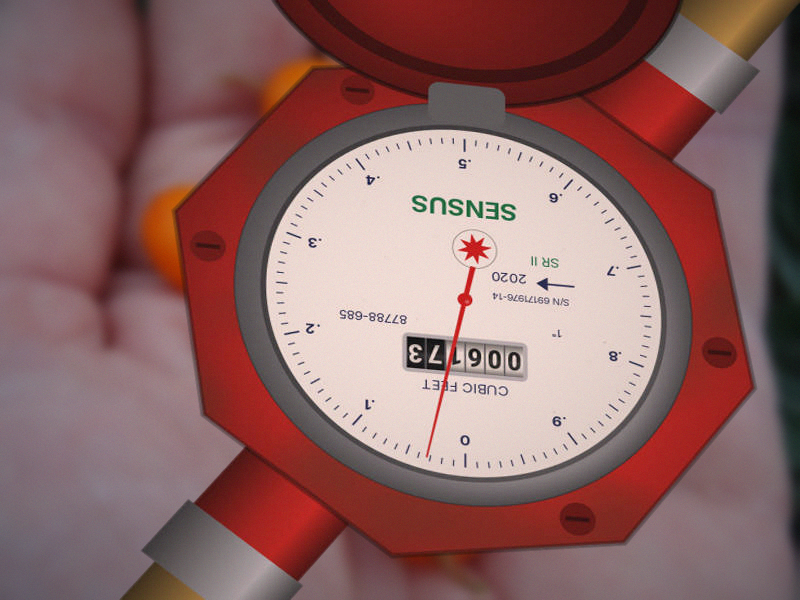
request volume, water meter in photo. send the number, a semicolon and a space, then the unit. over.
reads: 6173.03; ft³
